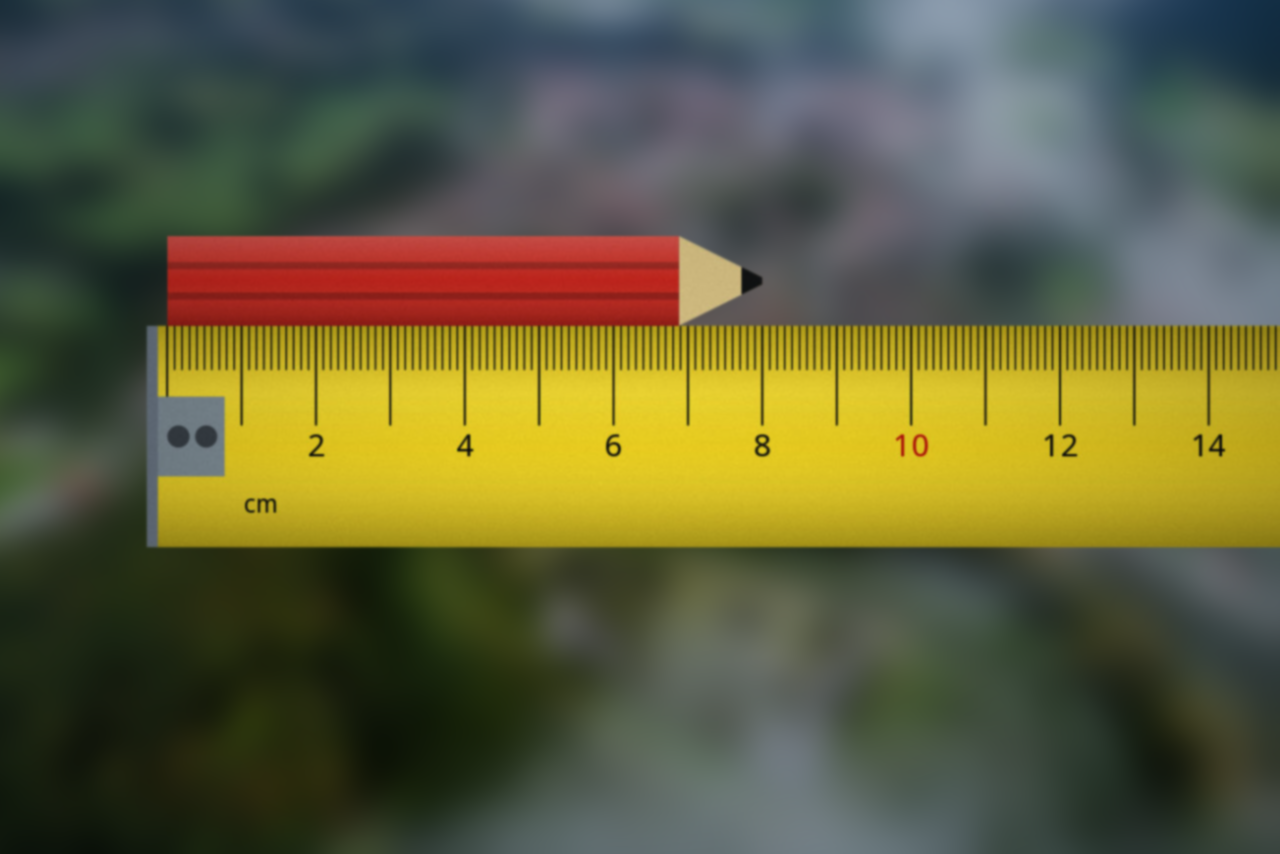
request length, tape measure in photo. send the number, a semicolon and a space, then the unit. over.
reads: 8; cm
